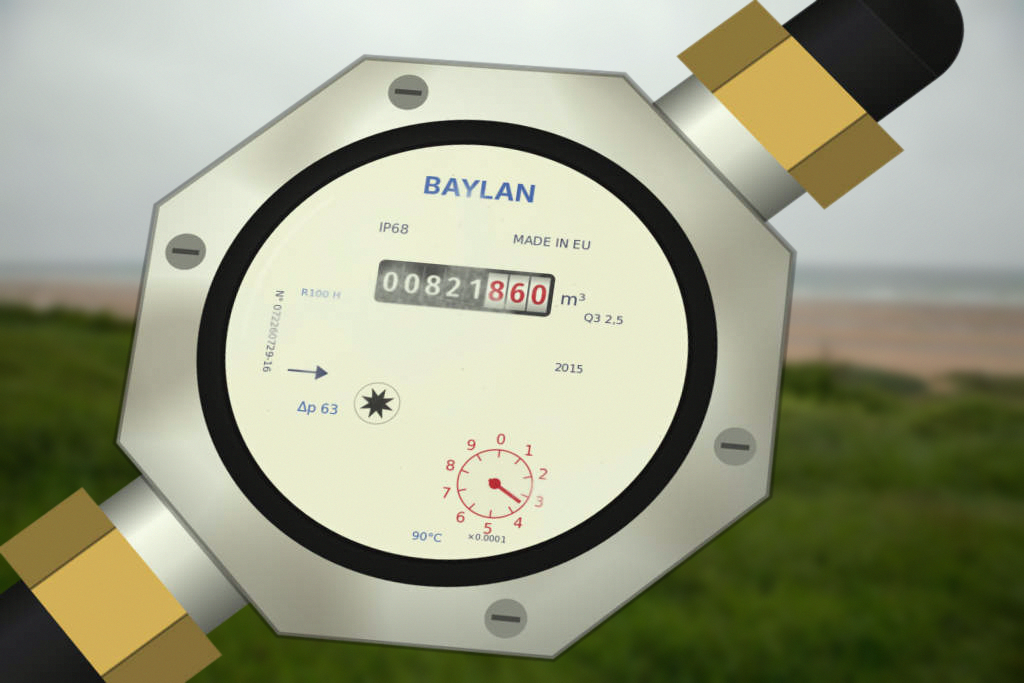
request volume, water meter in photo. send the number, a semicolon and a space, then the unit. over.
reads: 821.8603; m³
